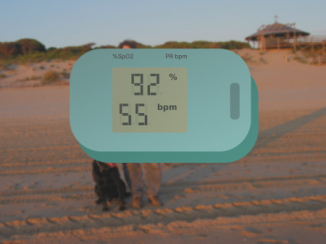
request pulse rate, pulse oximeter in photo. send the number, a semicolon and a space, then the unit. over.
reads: 55; bpm
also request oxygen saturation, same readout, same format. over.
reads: 92; %
